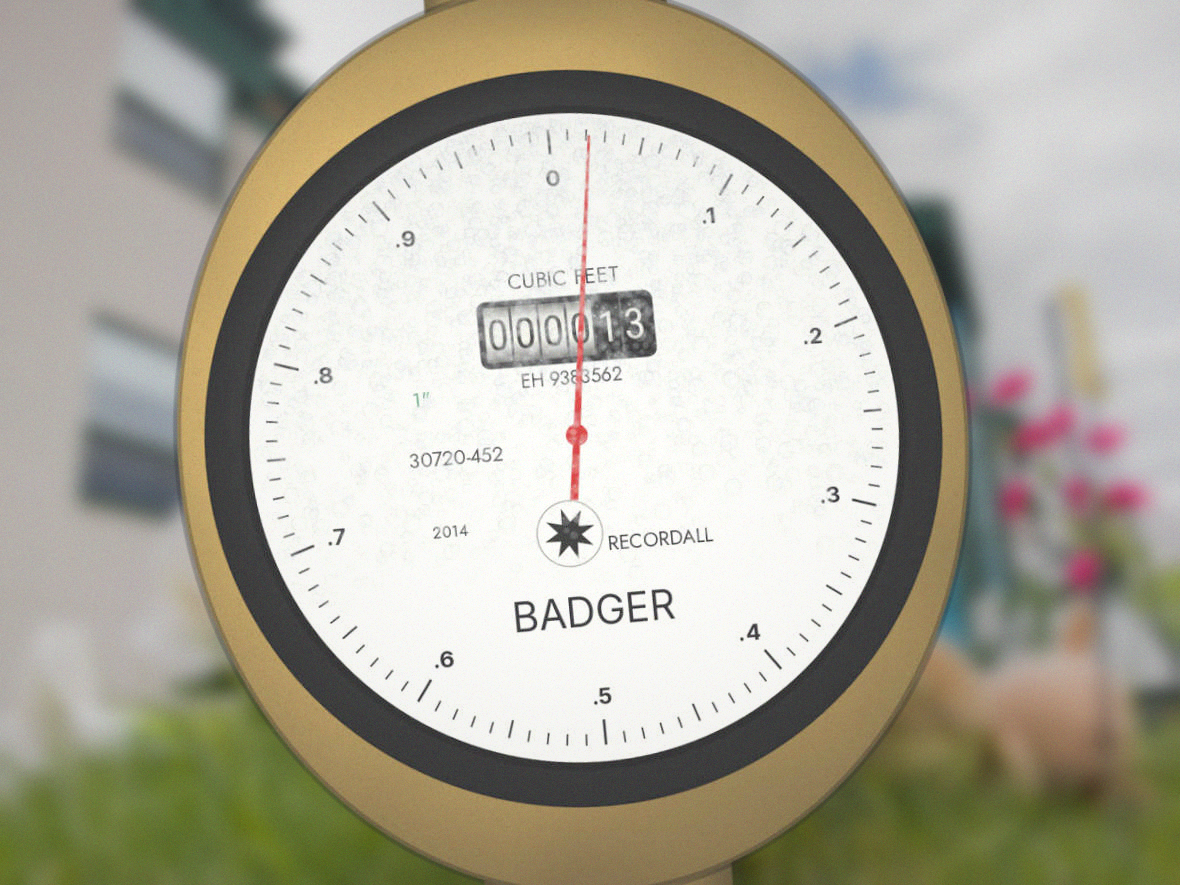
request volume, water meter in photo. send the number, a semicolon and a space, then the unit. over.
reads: 13.02; ft³
